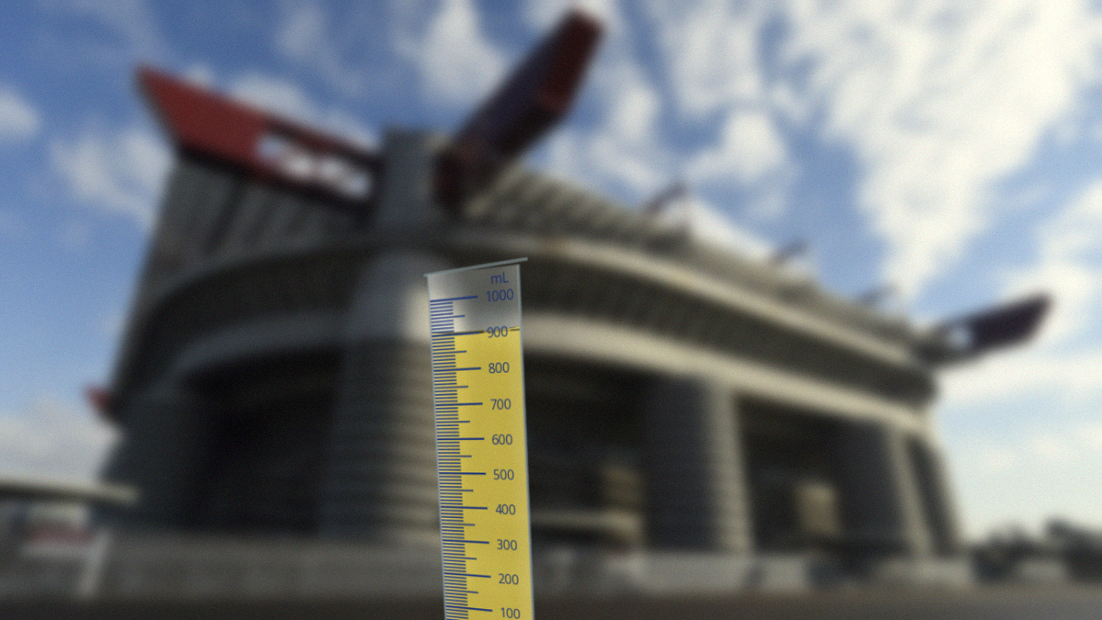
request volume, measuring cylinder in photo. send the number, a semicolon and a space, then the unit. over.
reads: 900; mL
